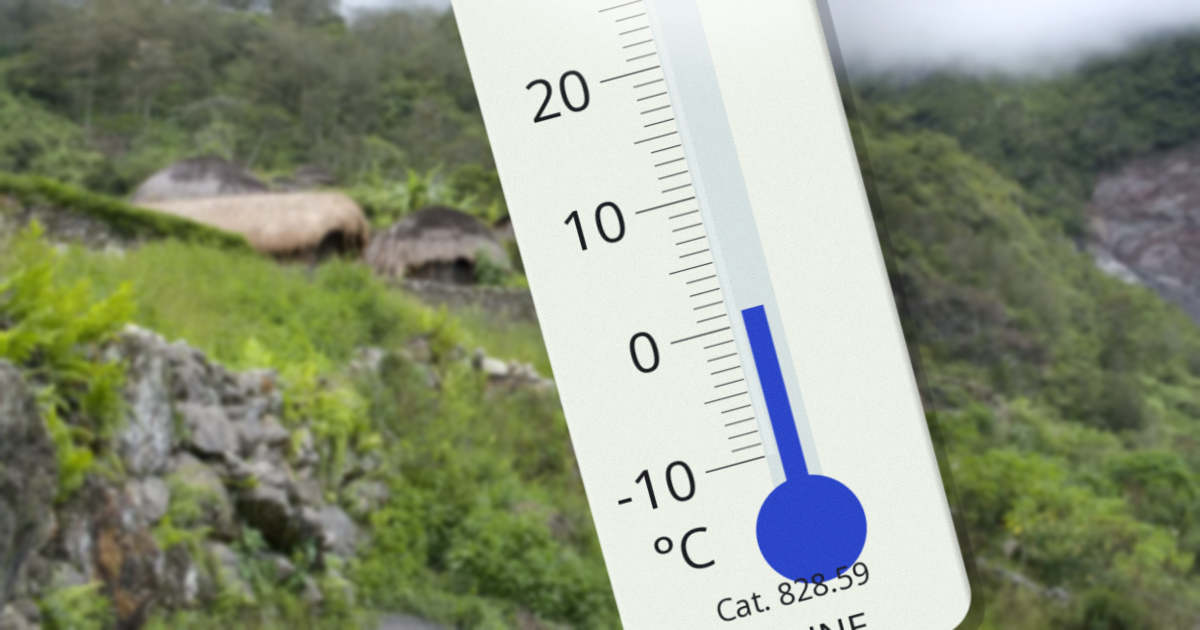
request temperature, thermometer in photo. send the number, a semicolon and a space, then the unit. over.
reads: 1; °C
